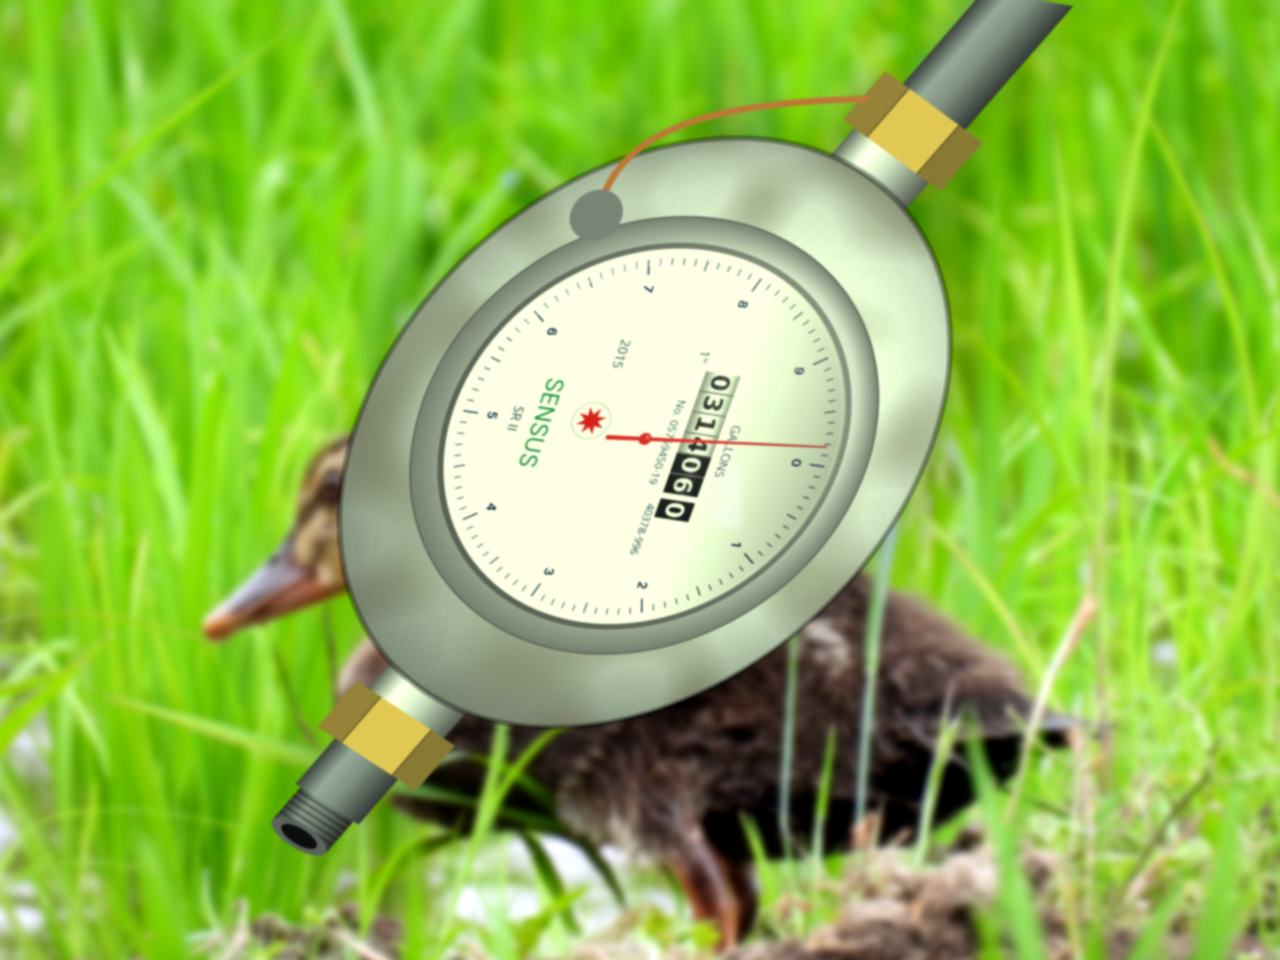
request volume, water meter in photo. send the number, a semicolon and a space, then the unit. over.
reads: 314059.8; gal
